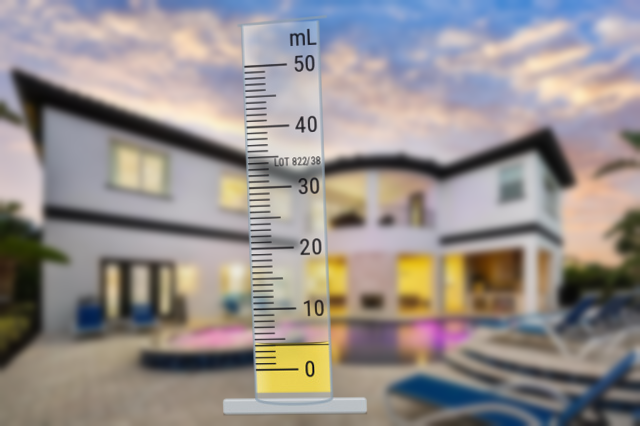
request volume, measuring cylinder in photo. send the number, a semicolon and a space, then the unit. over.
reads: 4; mL
